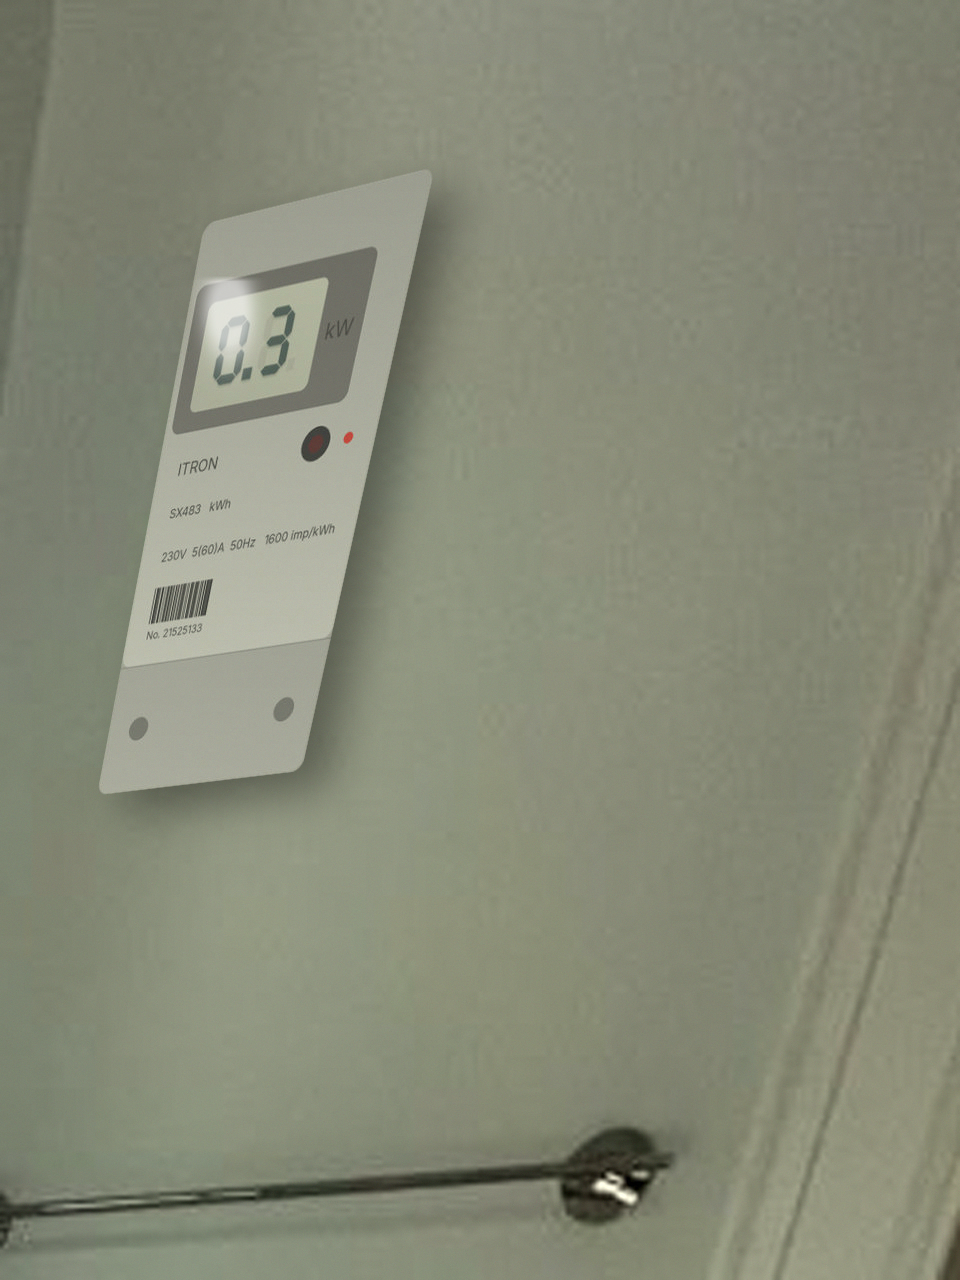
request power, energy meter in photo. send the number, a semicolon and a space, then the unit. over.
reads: 0.3; kW
